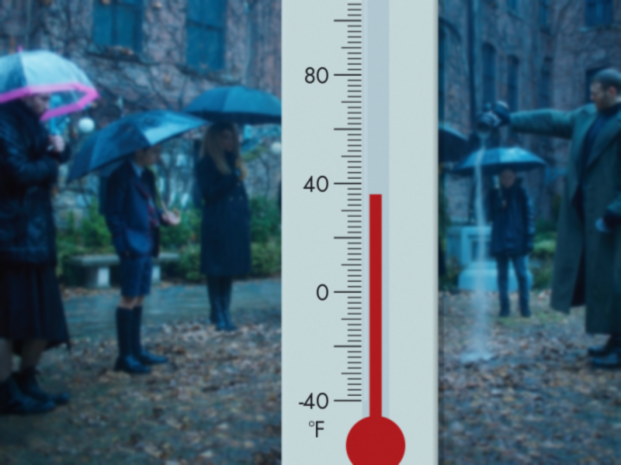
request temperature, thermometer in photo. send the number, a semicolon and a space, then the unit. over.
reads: 36; °F
